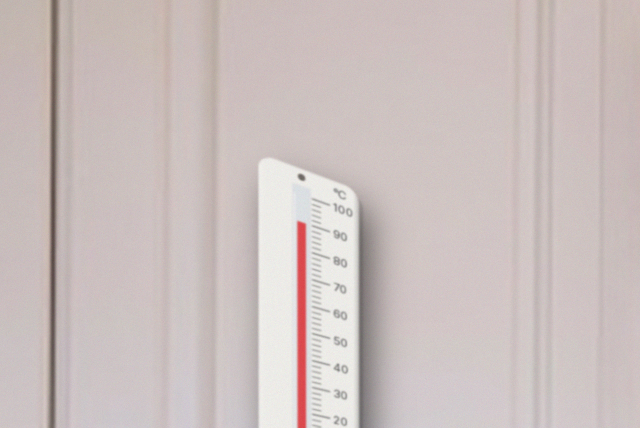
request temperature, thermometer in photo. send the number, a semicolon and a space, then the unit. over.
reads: 90; °C
